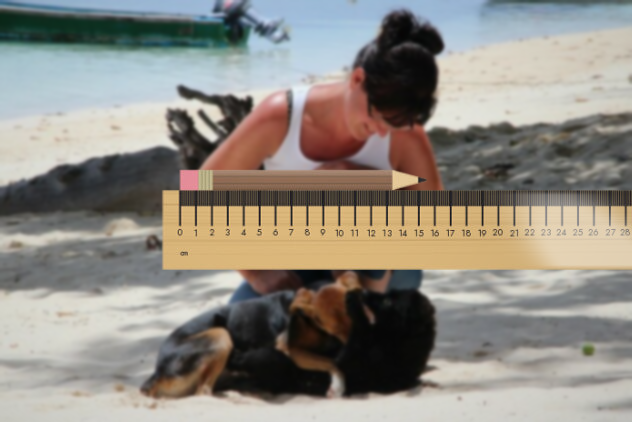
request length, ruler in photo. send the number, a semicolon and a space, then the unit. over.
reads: 15.5; cm
